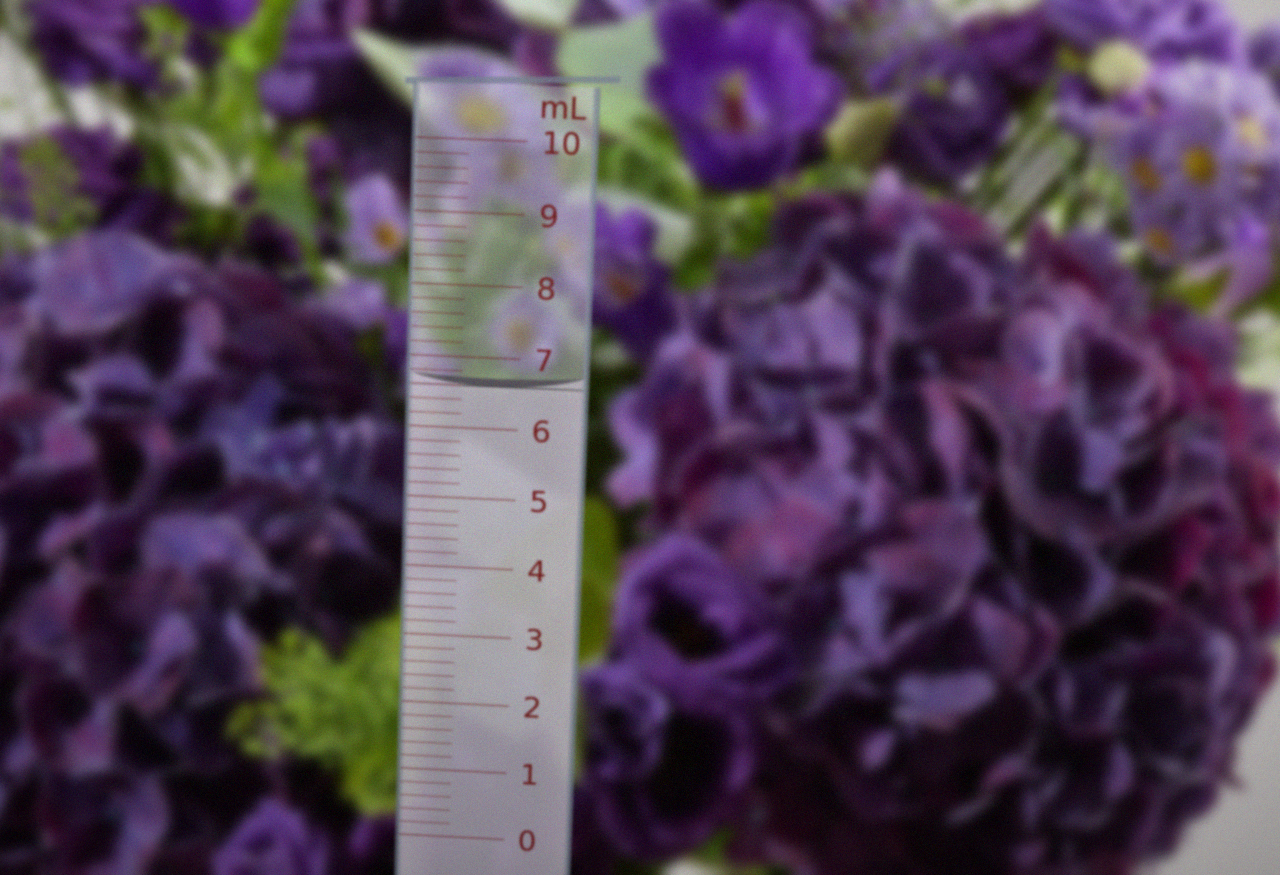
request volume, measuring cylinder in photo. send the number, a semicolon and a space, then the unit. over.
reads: 6.6; mL
